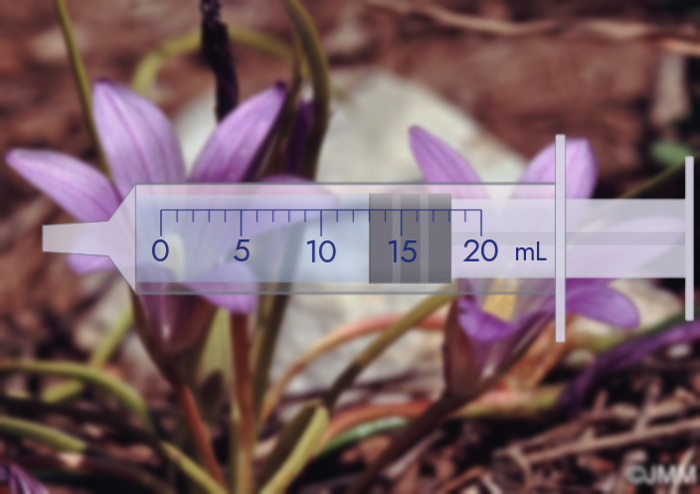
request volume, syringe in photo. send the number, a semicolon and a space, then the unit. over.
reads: 13; mL
